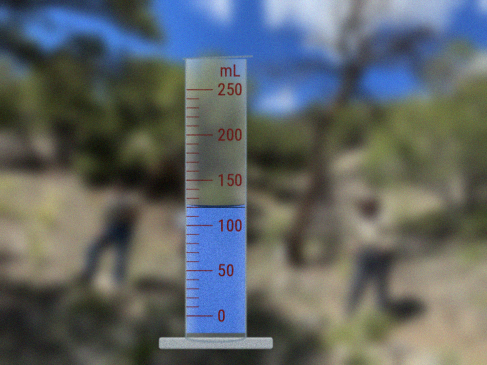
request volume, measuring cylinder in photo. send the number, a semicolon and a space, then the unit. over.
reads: 120; mL
